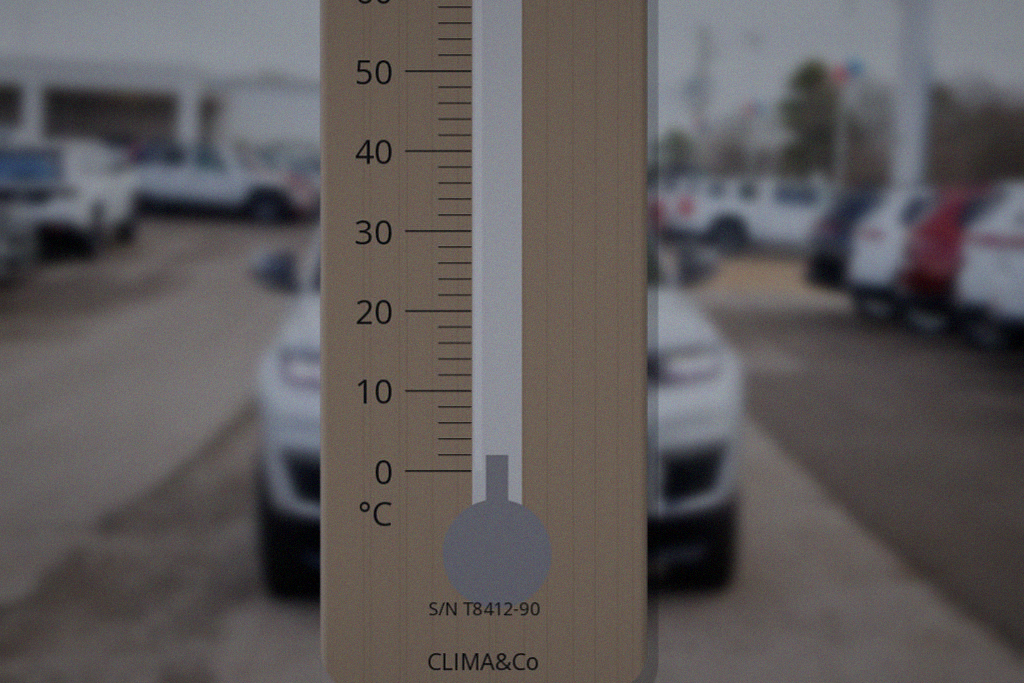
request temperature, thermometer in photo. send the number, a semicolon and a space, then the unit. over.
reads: 2; °C
